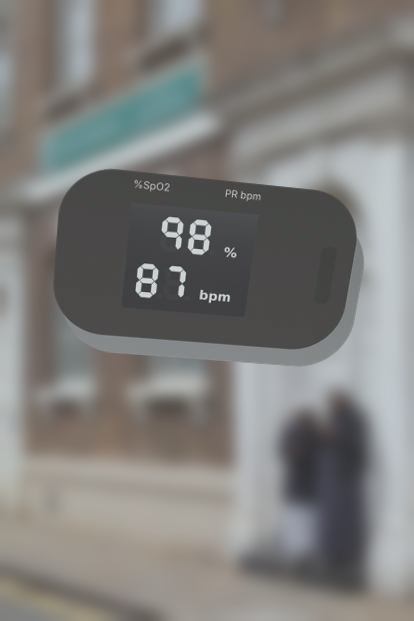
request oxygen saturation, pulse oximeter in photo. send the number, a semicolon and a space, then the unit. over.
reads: 98; %
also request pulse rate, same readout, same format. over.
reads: 87; bpm
